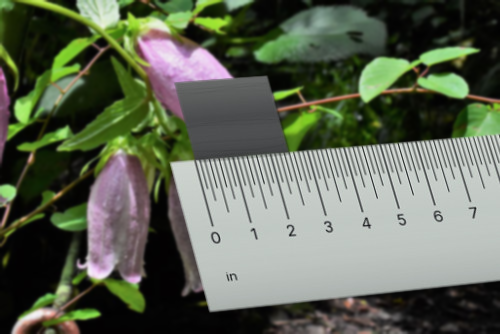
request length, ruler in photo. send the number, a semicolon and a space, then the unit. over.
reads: 2.5; in
